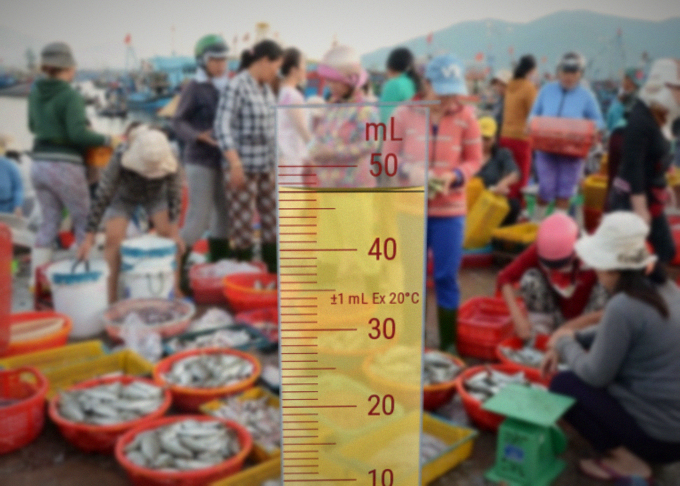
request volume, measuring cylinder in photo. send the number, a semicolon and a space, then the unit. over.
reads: 47; mL
